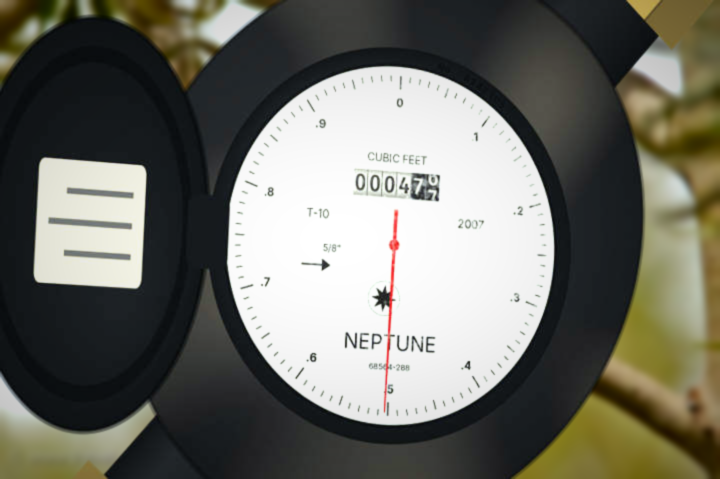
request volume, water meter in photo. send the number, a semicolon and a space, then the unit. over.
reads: 476.50; ft³
